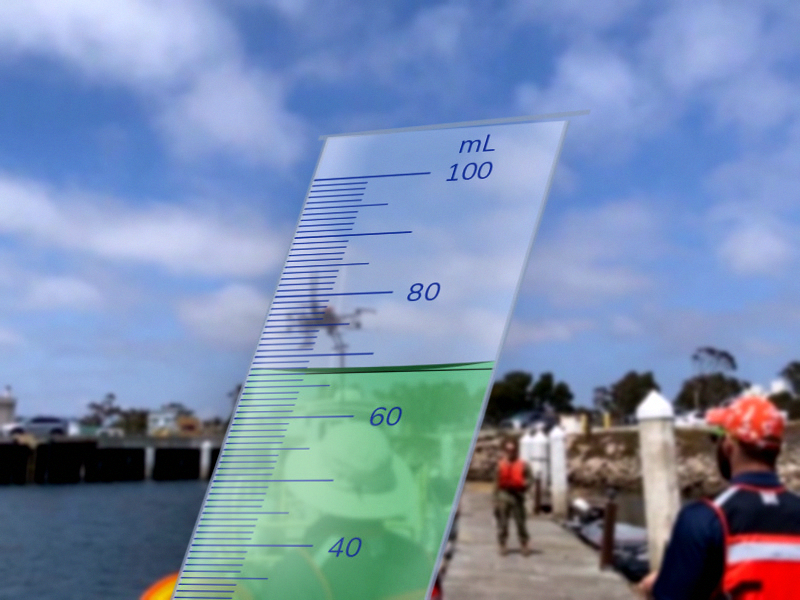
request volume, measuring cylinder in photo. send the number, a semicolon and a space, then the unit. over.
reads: 67; mL
